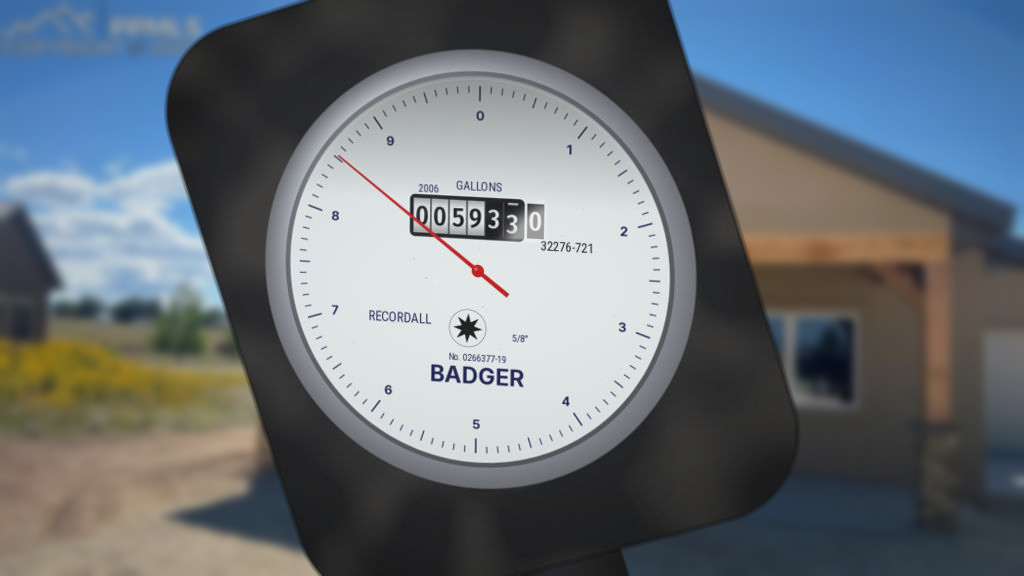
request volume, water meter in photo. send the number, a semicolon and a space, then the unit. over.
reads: 59328.5; gal
